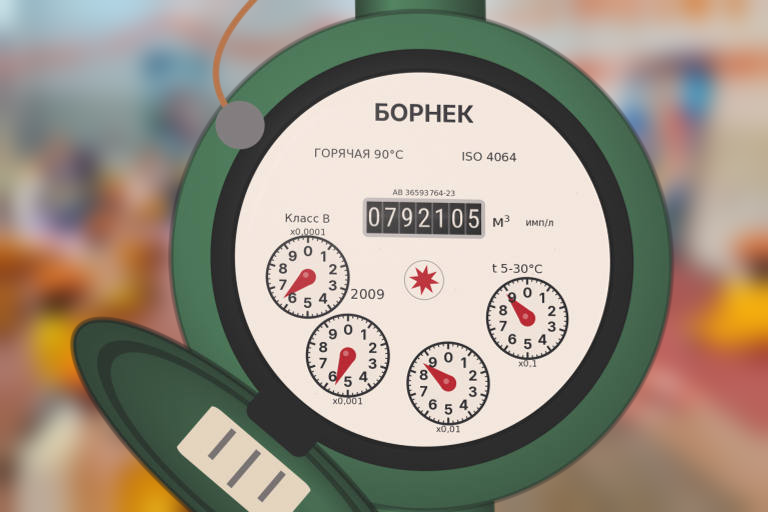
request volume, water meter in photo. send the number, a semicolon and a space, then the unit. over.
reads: 792105.8856; m³
